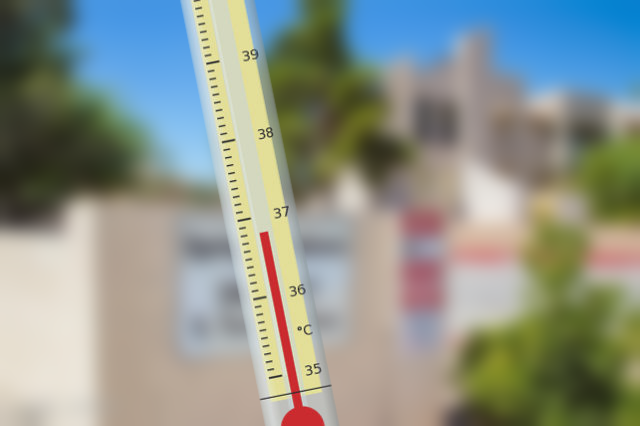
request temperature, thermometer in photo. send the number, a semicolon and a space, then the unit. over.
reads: 36.8; °C
